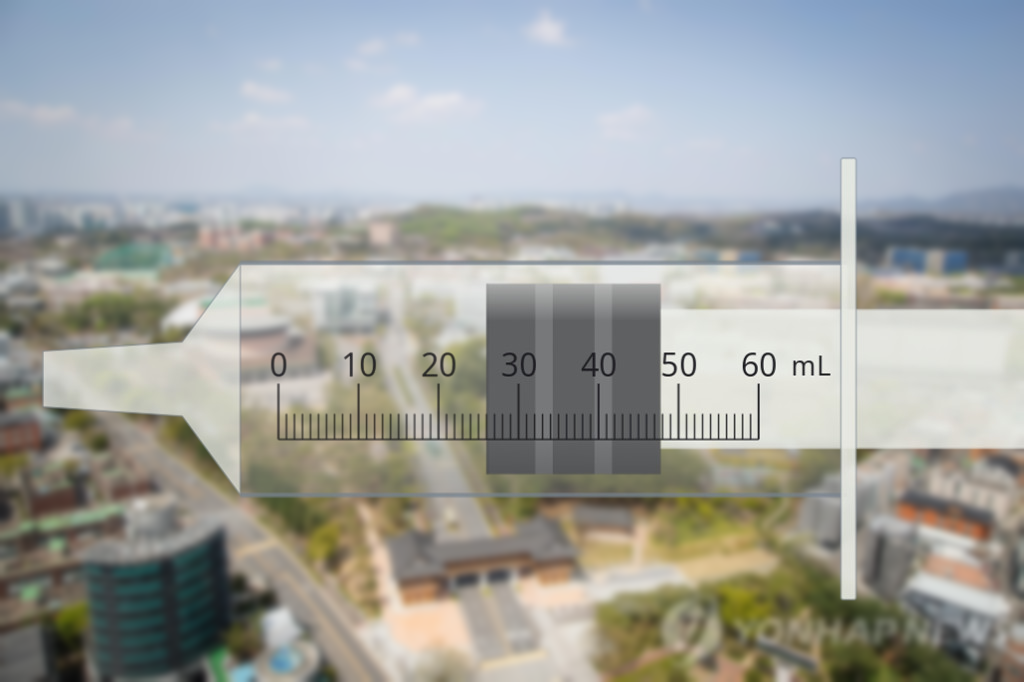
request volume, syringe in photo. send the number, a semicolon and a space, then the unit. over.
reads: 26; mL
